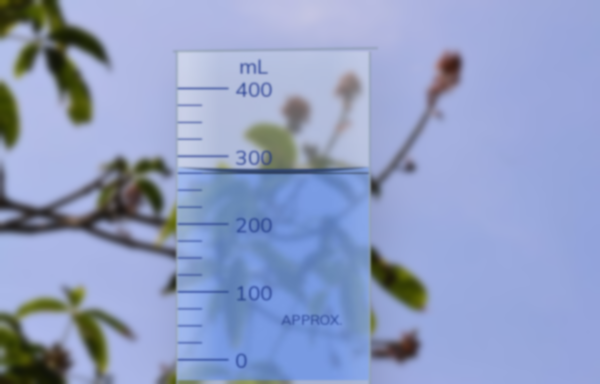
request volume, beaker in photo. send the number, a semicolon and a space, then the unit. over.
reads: 275; mL
